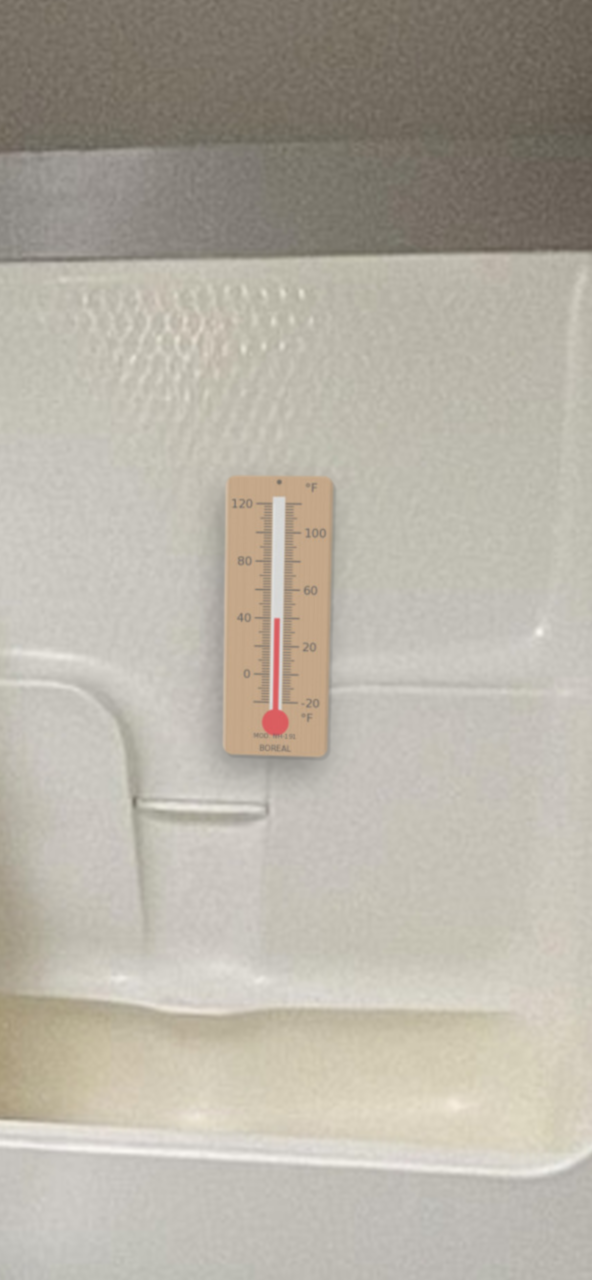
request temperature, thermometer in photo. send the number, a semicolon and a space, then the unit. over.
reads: 40; °F
